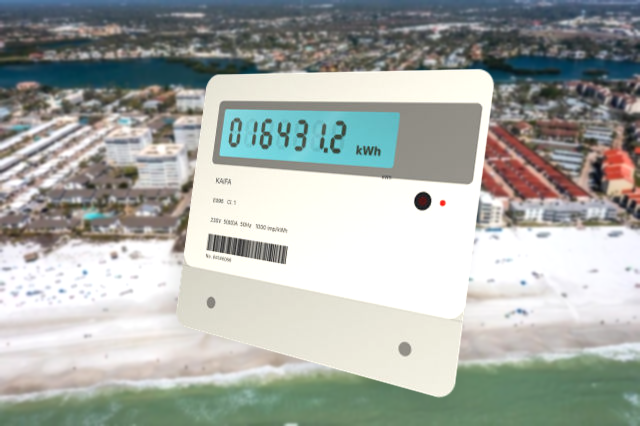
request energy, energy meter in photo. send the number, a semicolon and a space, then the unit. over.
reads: 16431.2; kWh
